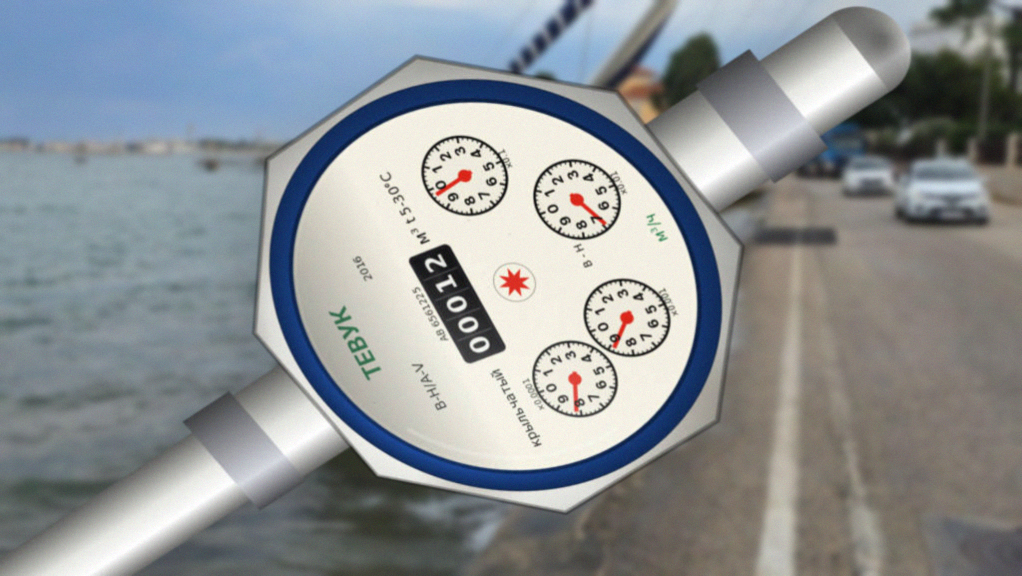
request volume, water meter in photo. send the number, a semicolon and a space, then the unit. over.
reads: 11.9688; m³
